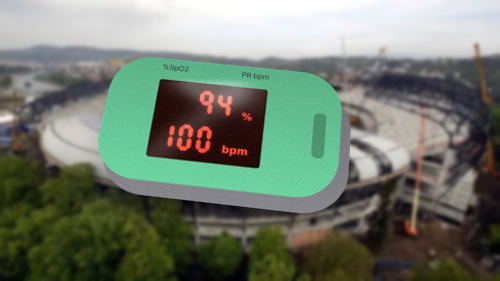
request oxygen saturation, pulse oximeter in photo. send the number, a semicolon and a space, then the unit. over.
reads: 94; %
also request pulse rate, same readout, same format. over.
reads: 100; bpm
